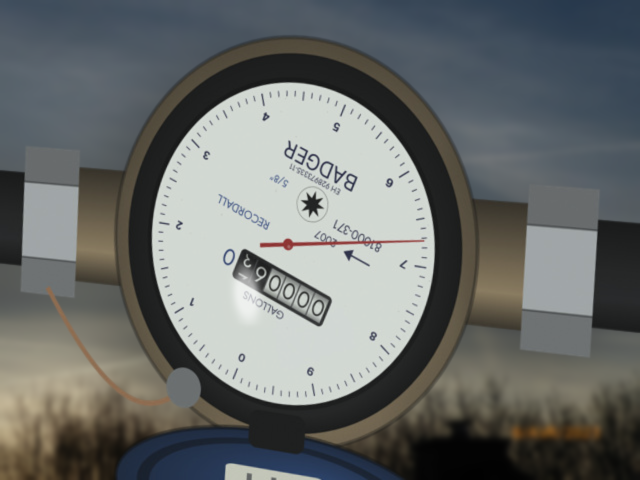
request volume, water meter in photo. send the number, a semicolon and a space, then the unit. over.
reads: 626.7; gal
